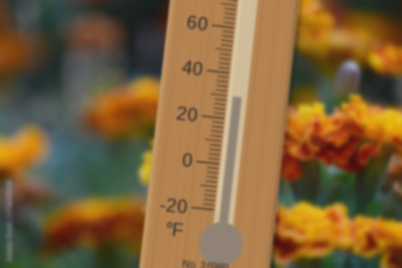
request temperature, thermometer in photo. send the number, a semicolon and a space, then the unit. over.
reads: 30; °F
